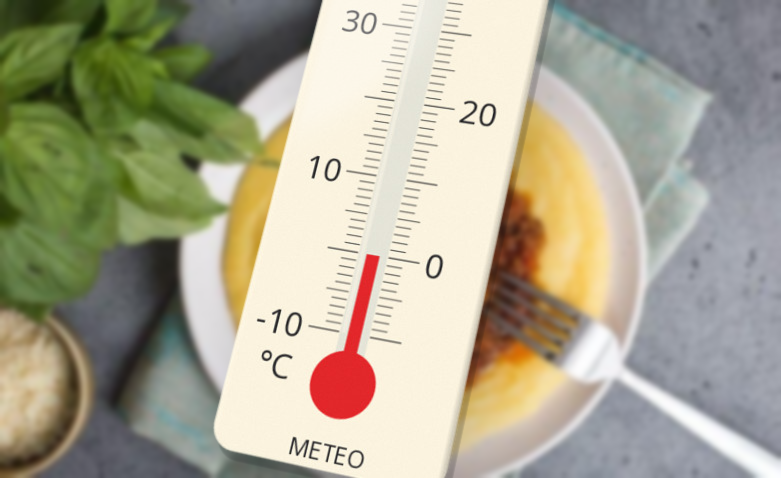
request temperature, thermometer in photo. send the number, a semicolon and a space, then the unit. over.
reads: 0; °C
